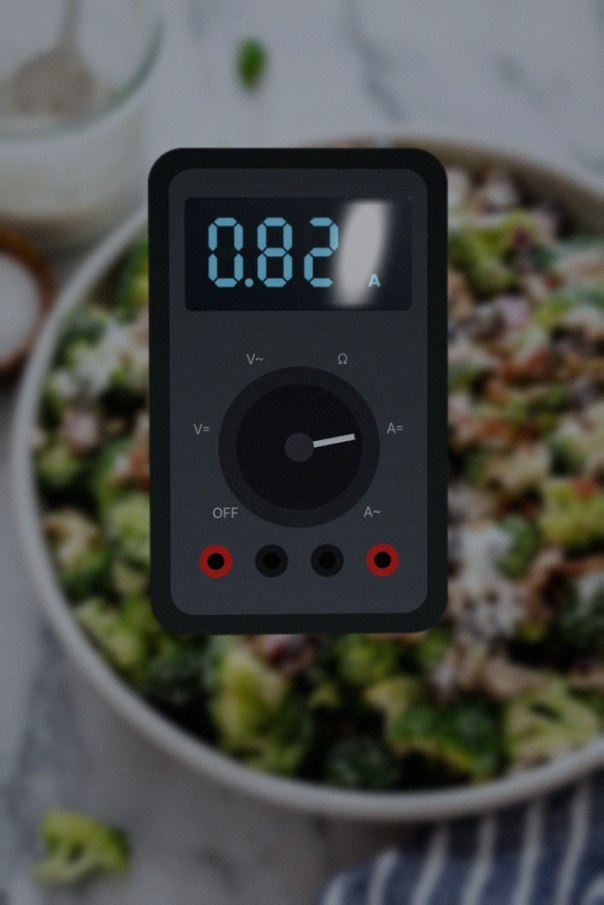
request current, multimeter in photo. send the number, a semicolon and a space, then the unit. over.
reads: 0.82; A
